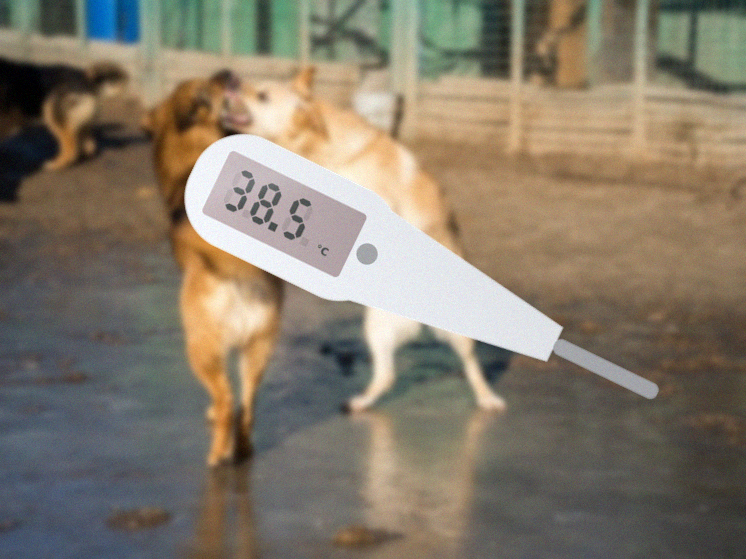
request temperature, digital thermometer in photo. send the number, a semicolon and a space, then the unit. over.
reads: 38.5; °C
